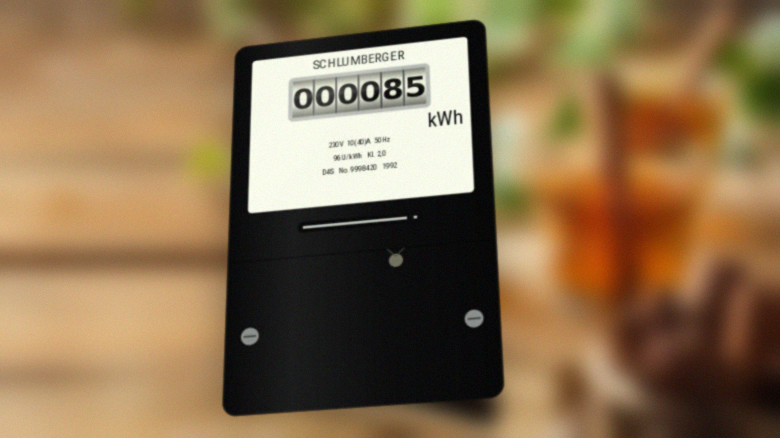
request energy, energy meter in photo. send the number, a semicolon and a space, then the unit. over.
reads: 85; kWh
